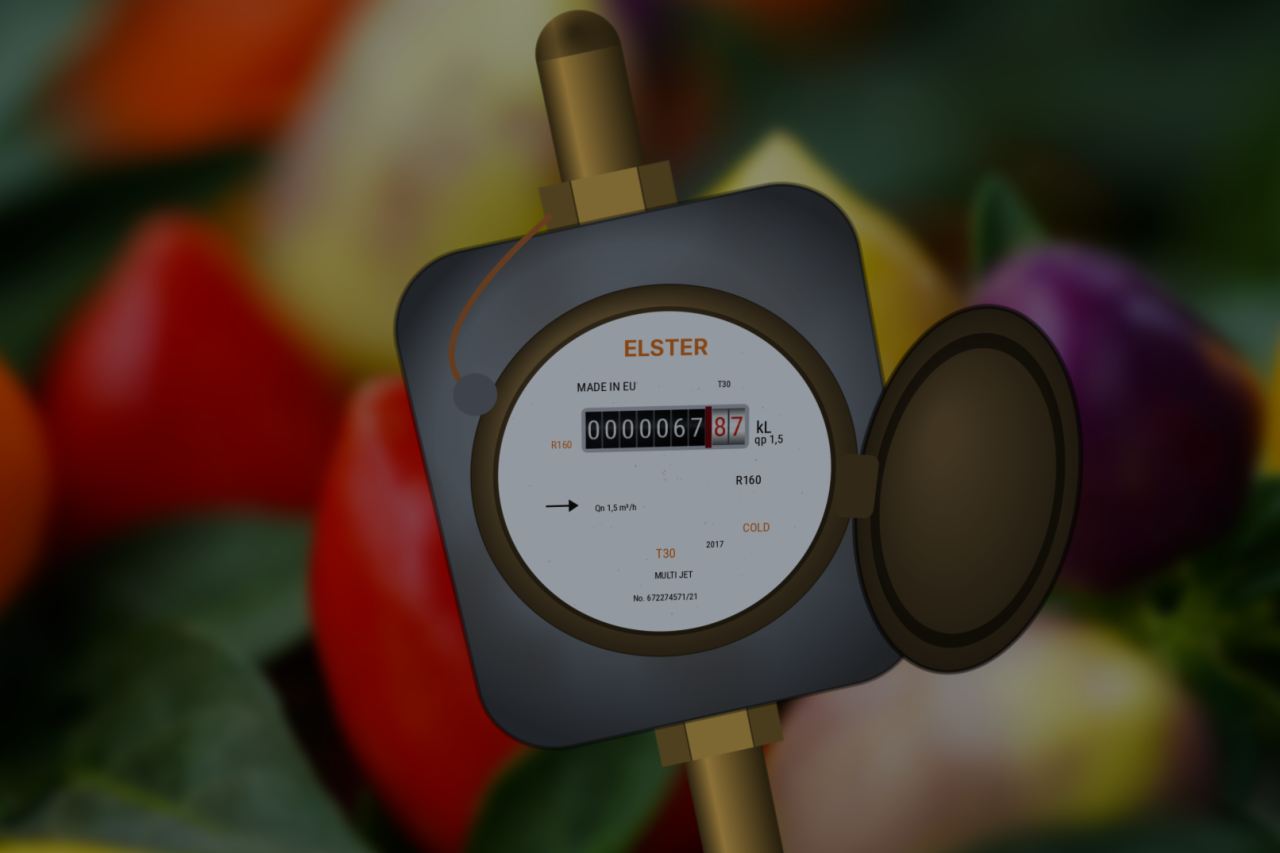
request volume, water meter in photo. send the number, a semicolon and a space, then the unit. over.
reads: 67.87; kL
